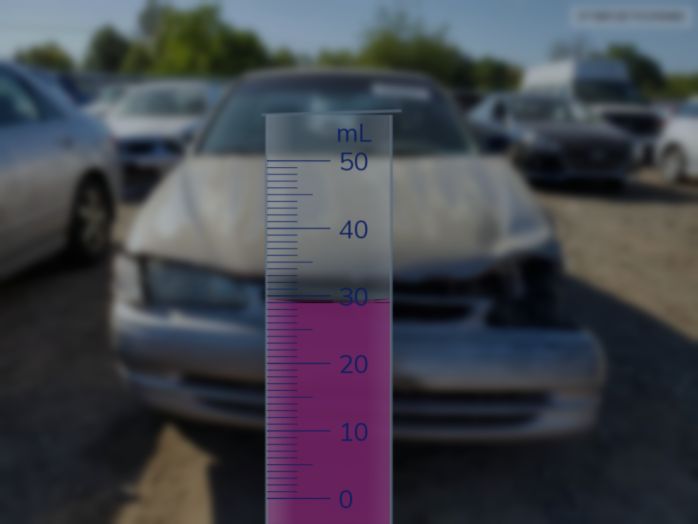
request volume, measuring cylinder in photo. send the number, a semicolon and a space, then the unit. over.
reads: 29; mL
